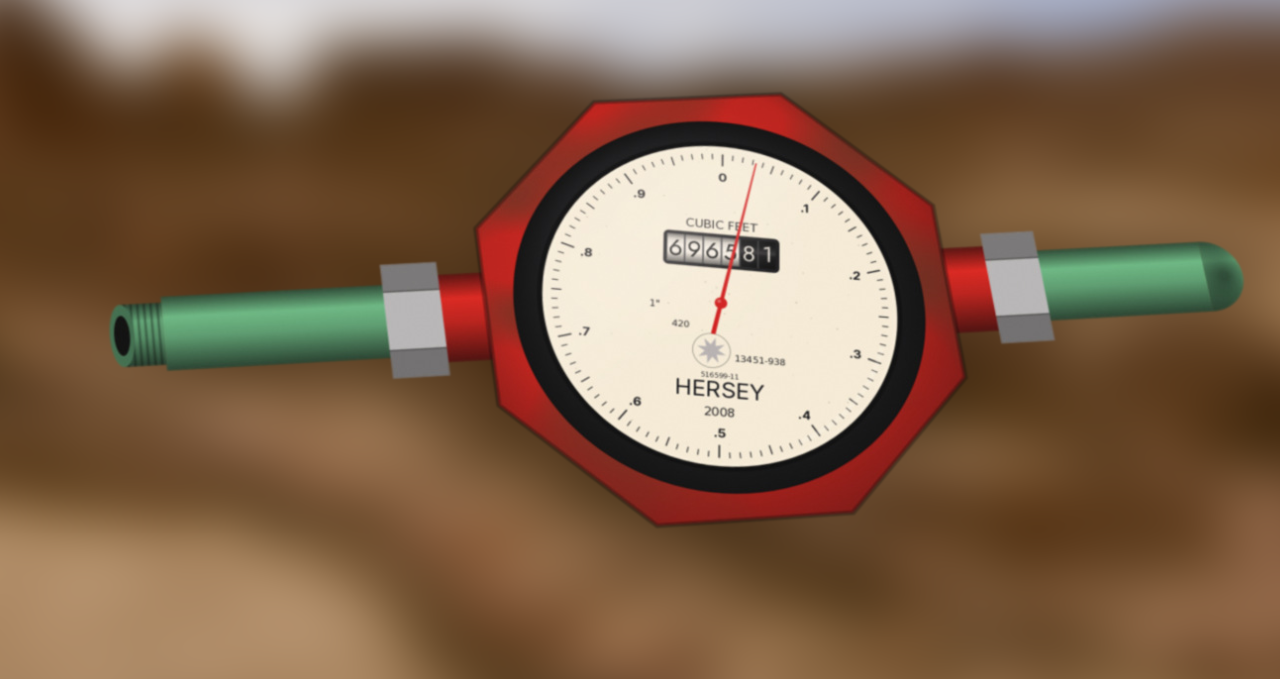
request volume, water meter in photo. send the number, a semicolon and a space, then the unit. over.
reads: 696581.03; ft³
